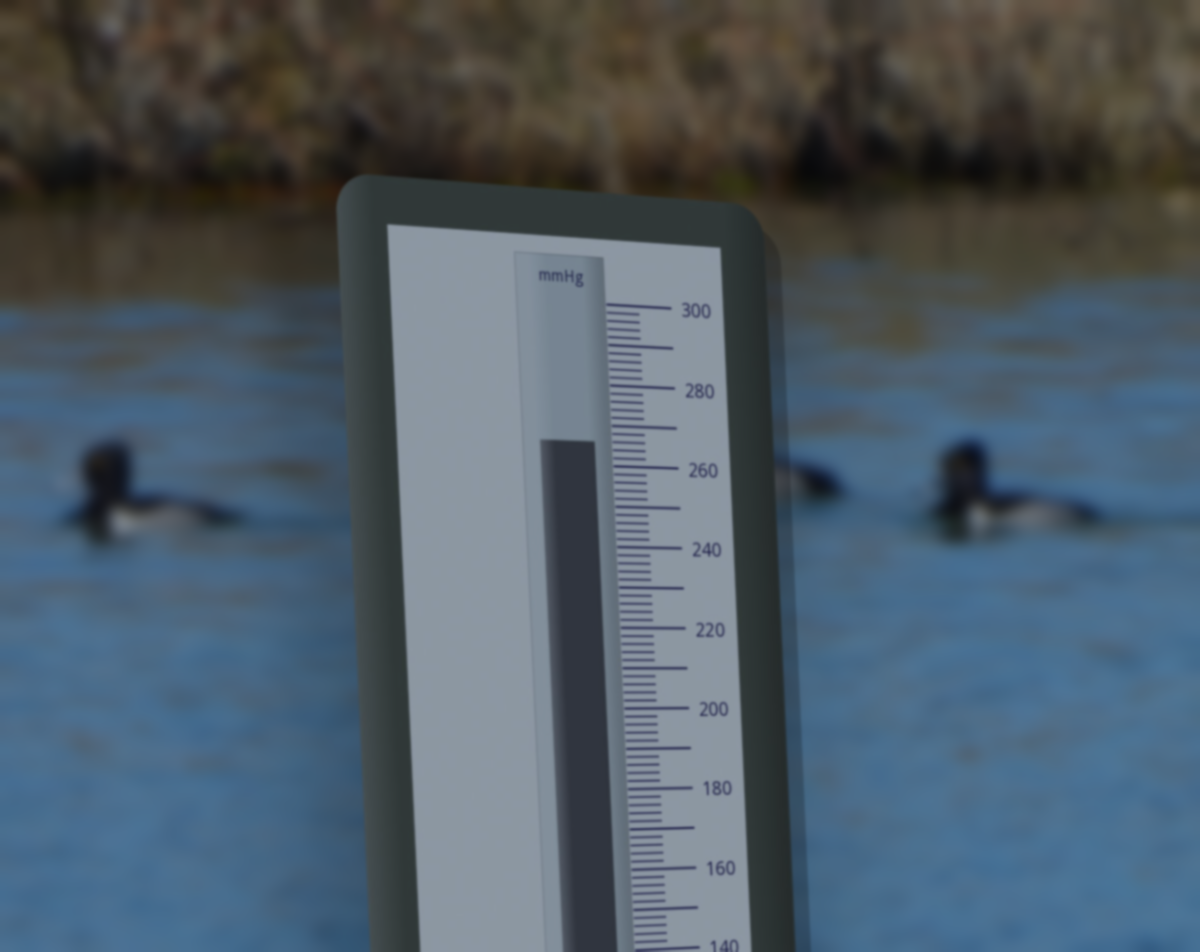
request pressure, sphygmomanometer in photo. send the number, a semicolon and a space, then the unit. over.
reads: 266; mmHg
